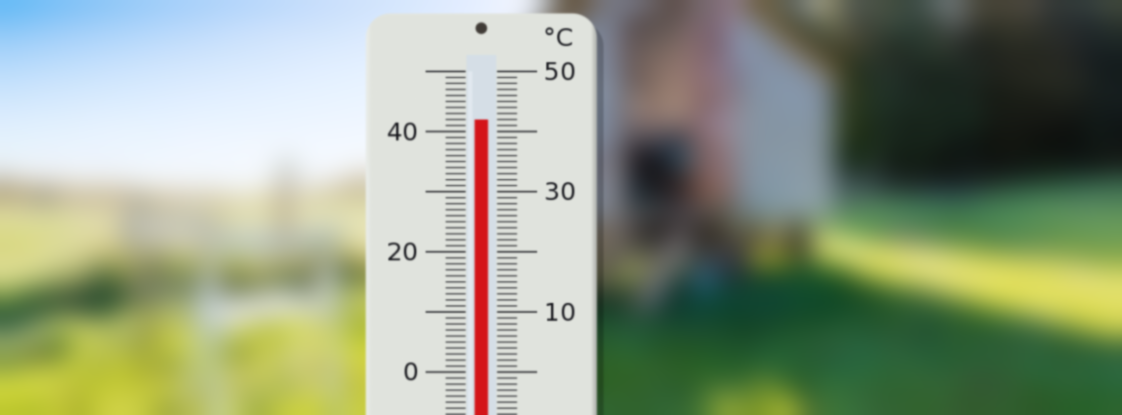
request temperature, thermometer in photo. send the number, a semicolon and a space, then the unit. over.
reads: 42; °C
